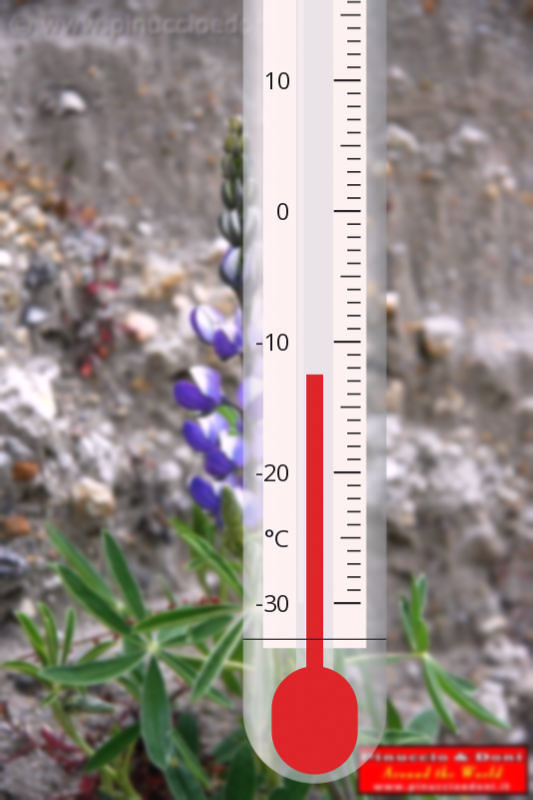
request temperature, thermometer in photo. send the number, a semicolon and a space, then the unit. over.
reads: -12.5; °C
